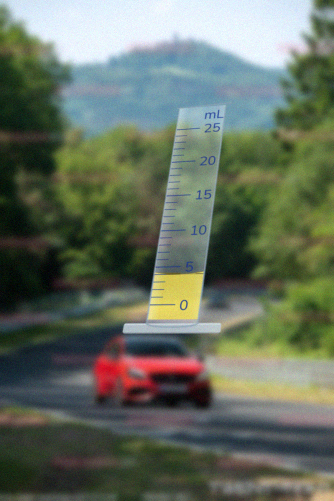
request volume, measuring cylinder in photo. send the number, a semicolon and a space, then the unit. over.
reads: 4; mL
